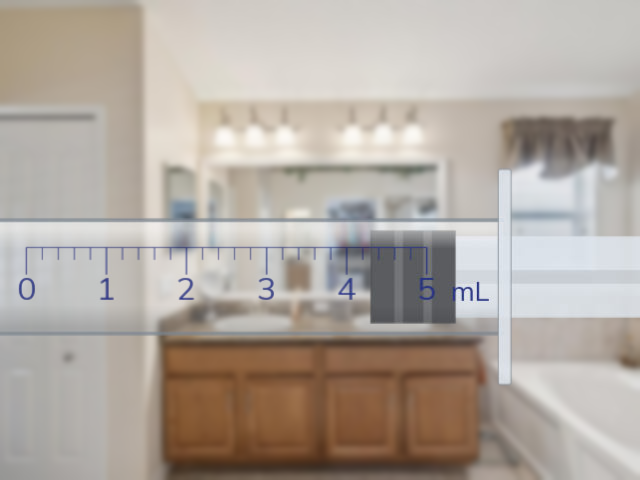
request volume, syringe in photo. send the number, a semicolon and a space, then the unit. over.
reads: 4.3; mL
